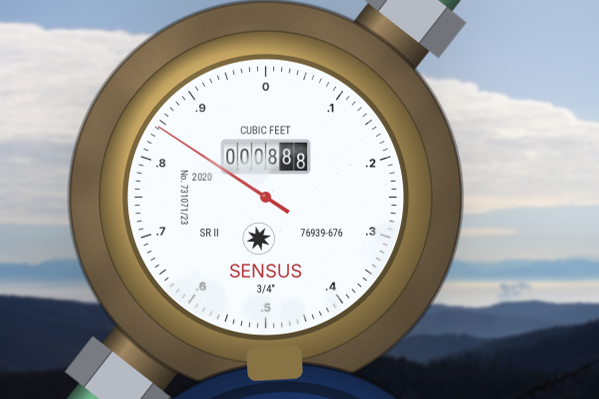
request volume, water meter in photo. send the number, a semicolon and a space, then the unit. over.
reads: 887.84; ft³
